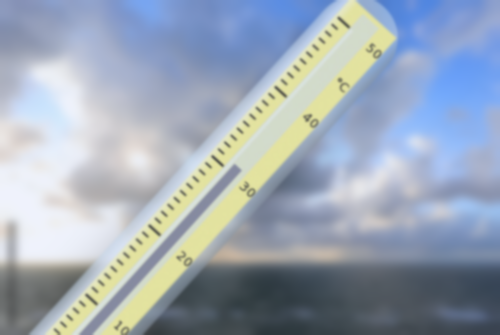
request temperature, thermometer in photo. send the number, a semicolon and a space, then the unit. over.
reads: 31; °C
